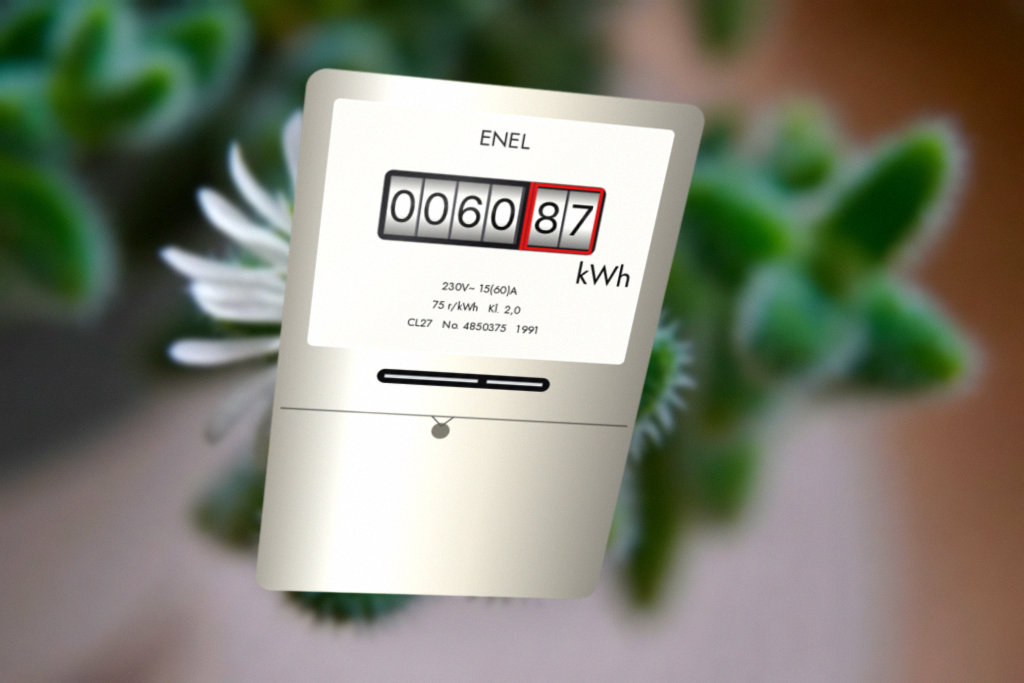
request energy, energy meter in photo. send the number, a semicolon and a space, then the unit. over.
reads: 60.87; kWh
